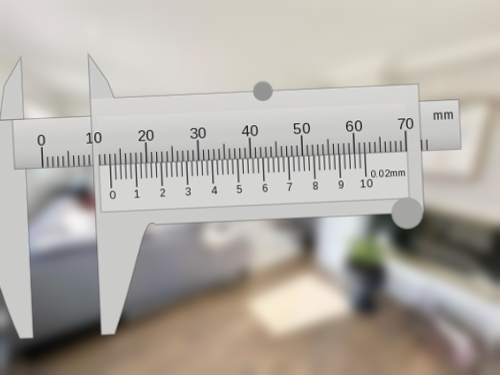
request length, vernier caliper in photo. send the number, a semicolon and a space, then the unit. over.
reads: 13.0; mm
